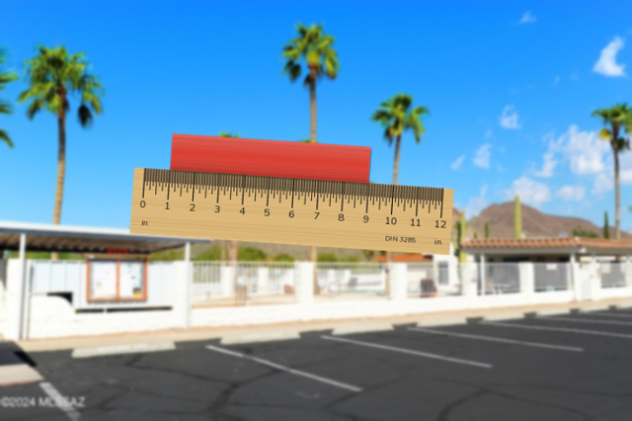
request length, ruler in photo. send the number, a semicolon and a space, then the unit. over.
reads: 8; in
